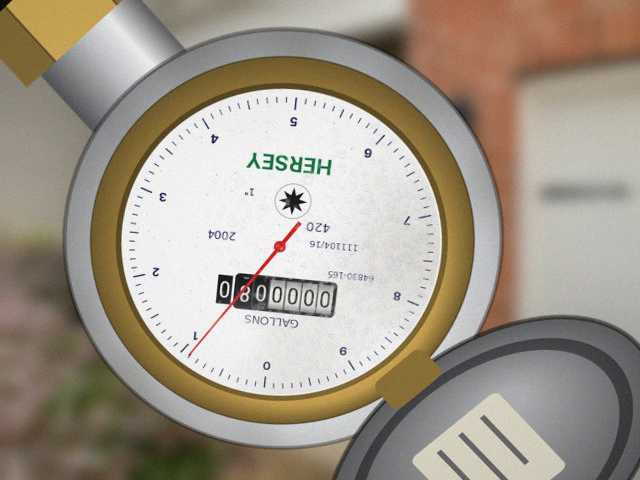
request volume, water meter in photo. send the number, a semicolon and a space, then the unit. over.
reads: 80.9; gal
